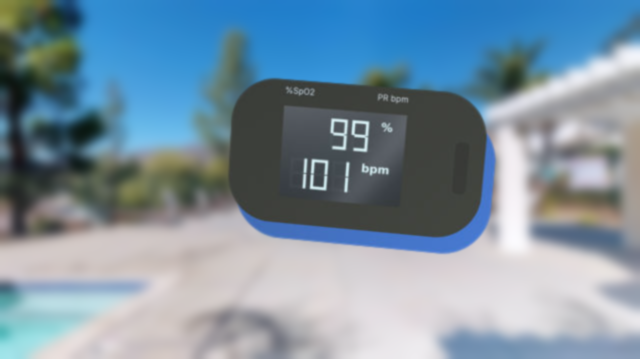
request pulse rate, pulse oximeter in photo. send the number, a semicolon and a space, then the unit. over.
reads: 101; bpm
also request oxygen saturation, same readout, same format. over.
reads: 99; %
